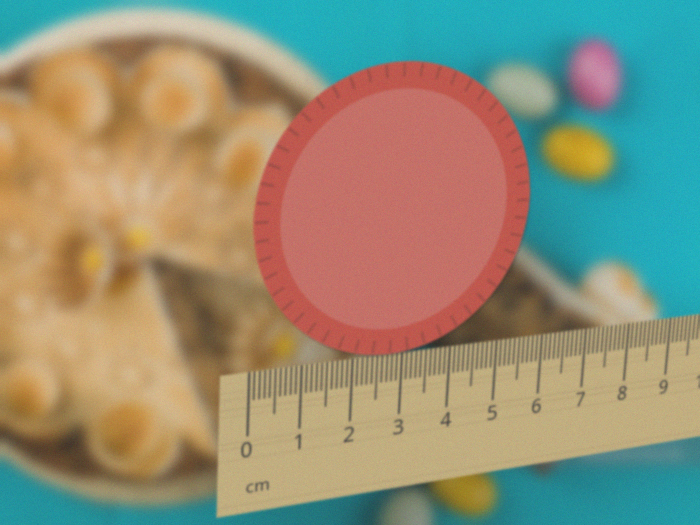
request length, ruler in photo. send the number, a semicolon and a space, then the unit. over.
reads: 5.5; cm
